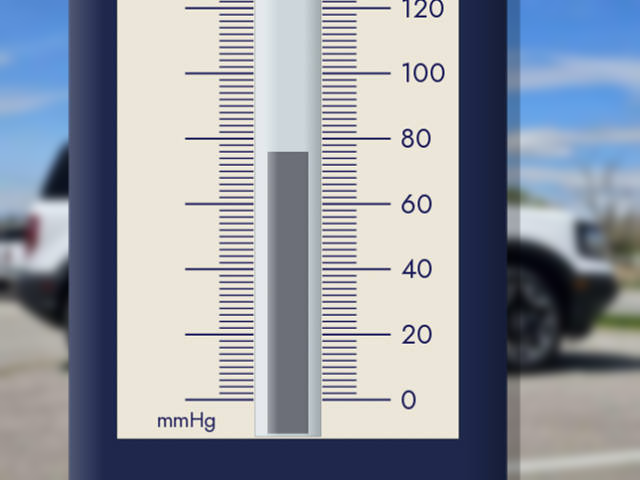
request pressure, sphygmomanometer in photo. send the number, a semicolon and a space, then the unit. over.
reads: 76; mmHg
